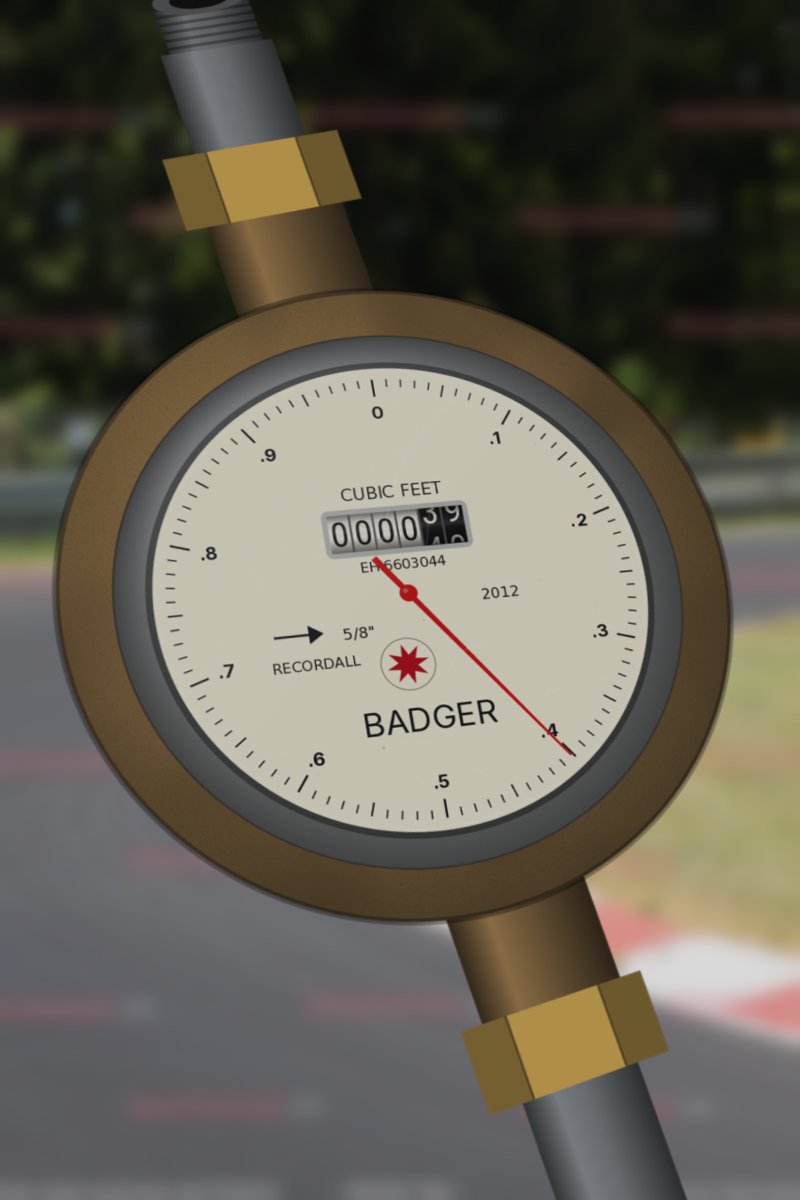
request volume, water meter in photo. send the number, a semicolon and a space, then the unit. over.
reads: 39.40; ft³
